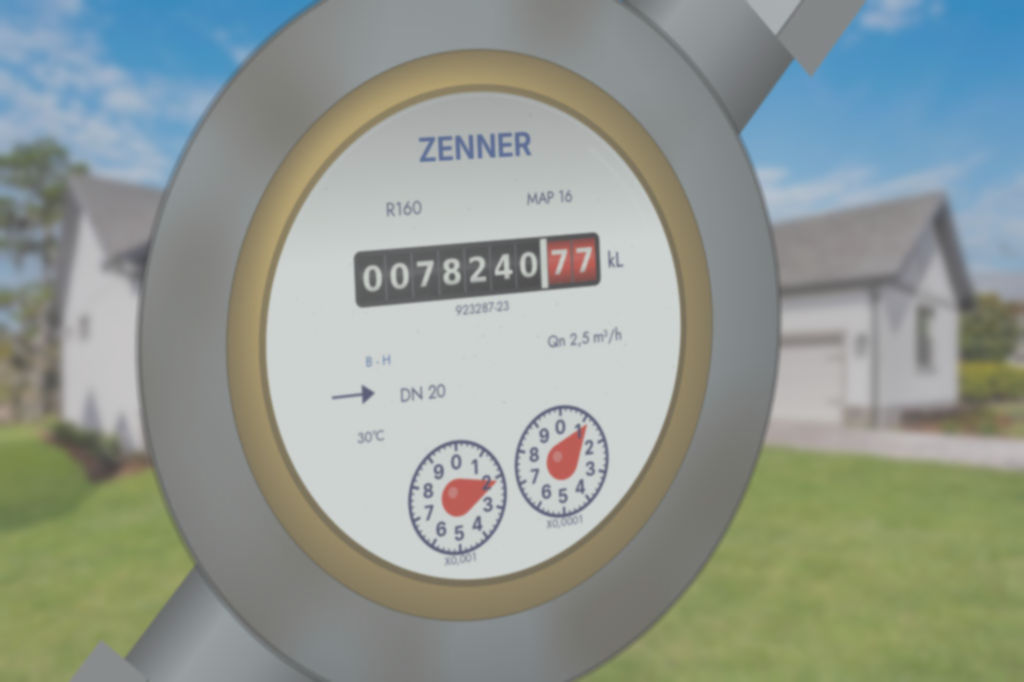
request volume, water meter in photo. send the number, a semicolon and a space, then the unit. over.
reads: 78240.7721; kL
